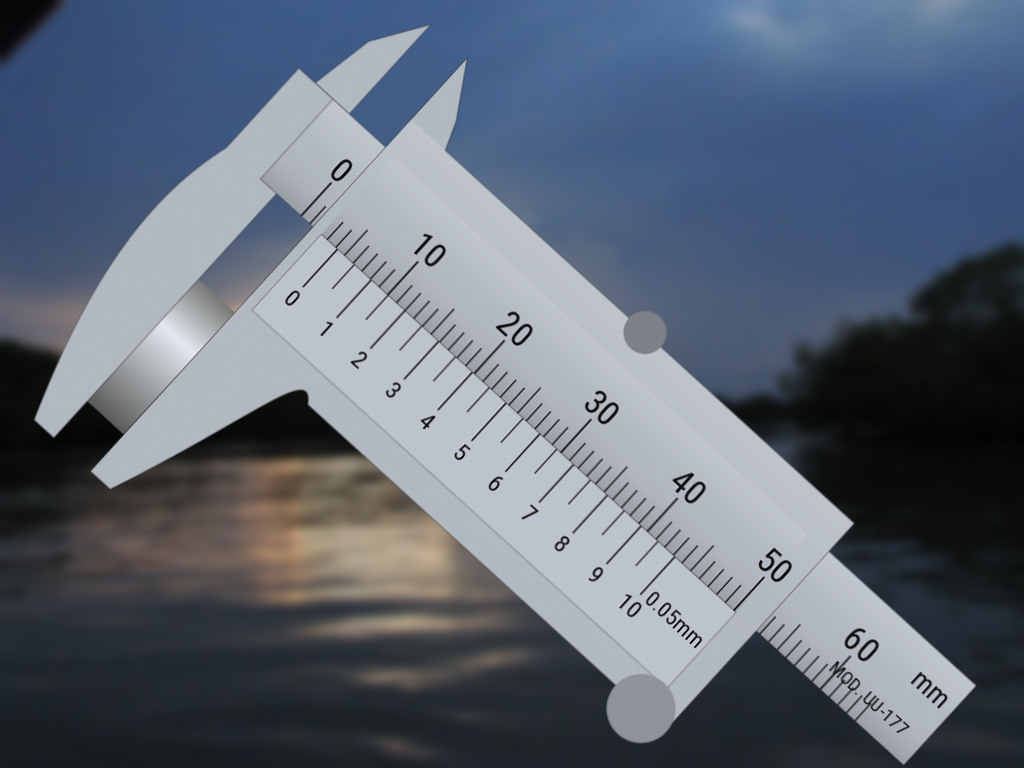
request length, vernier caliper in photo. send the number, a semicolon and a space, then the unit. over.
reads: 4.2; mm
